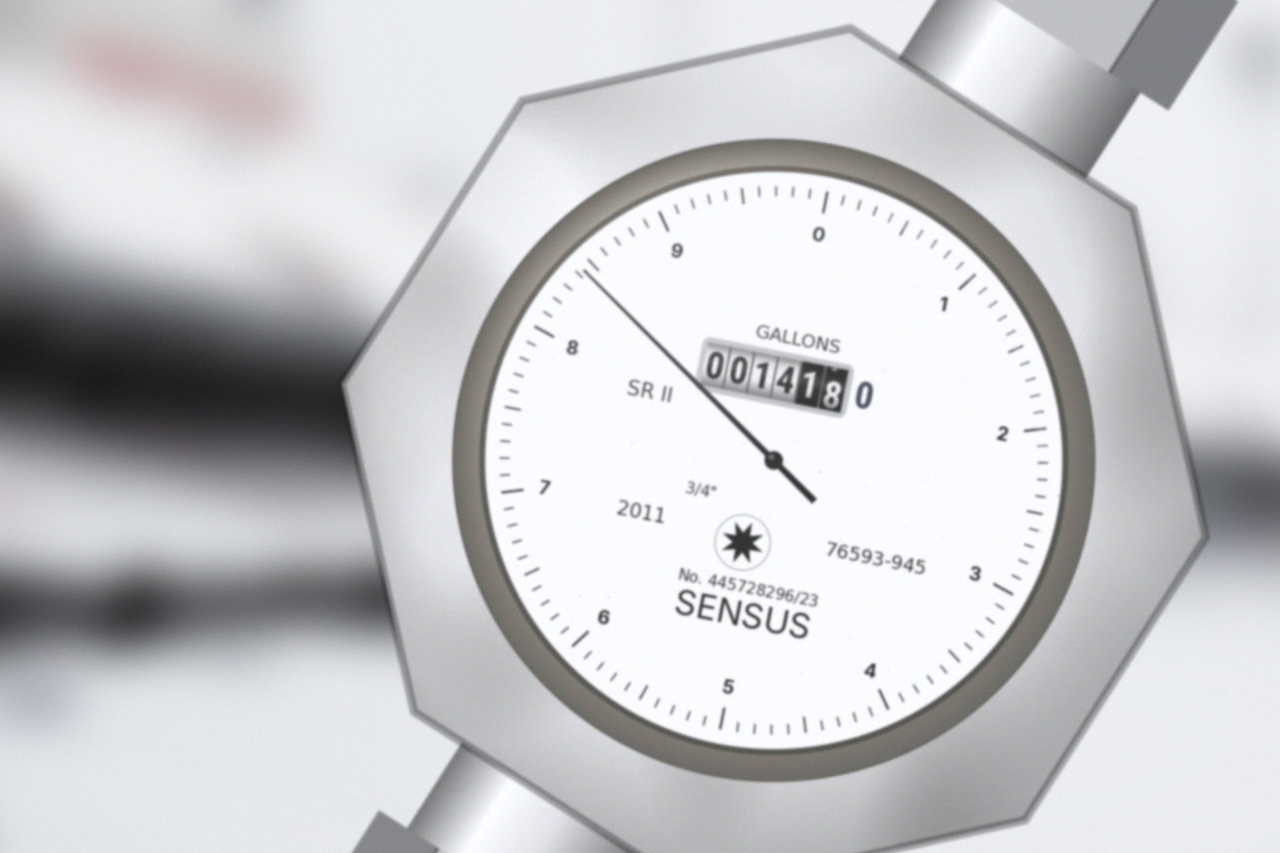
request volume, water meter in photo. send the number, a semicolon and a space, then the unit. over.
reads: 14178.4; gal
